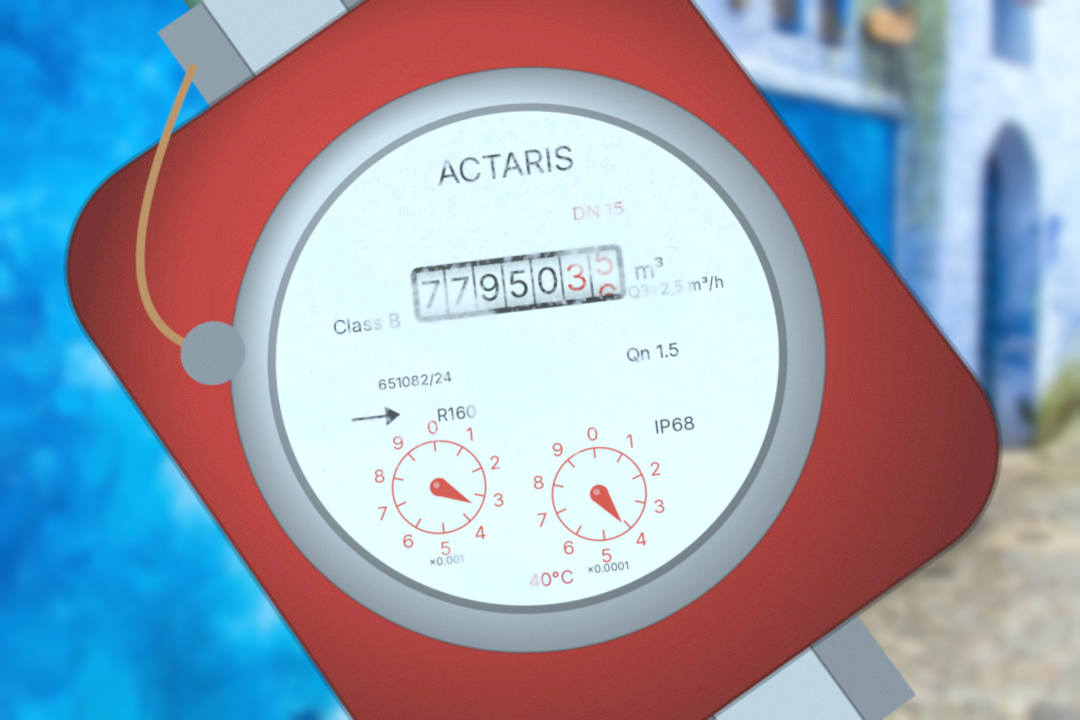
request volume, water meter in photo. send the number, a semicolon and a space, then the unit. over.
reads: 77950.3534; m³
